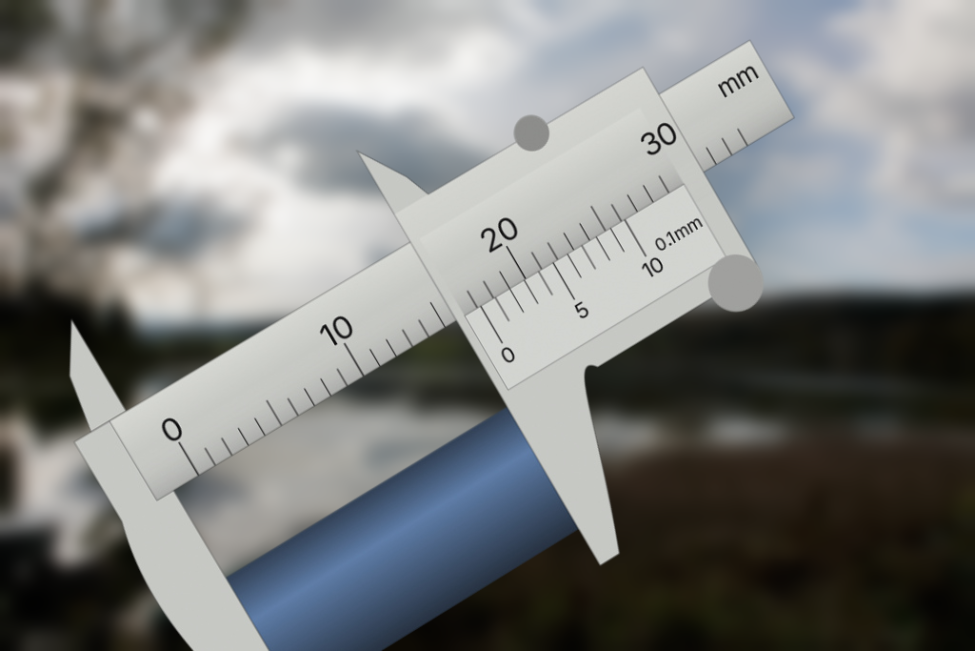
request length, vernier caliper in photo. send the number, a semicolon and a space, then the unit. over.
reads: 17.2; mm
